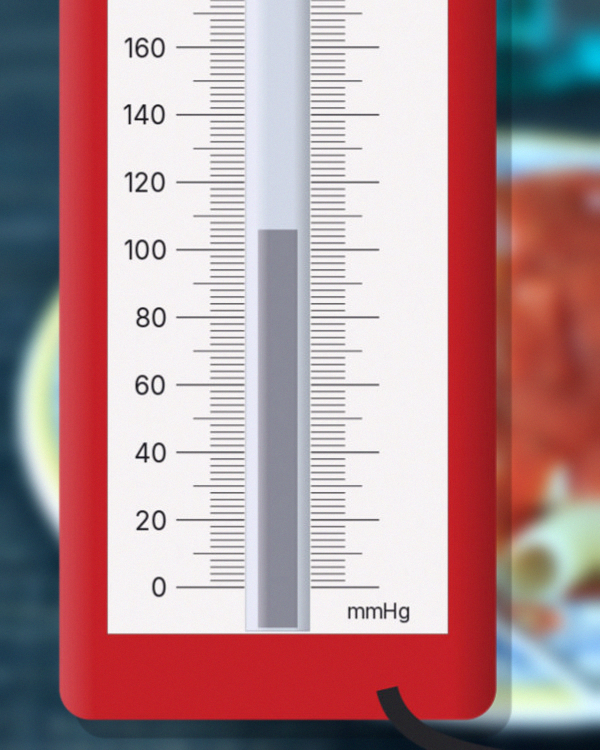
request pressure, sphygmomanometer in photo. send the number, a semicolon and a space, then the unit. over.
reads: 106; mmHg
